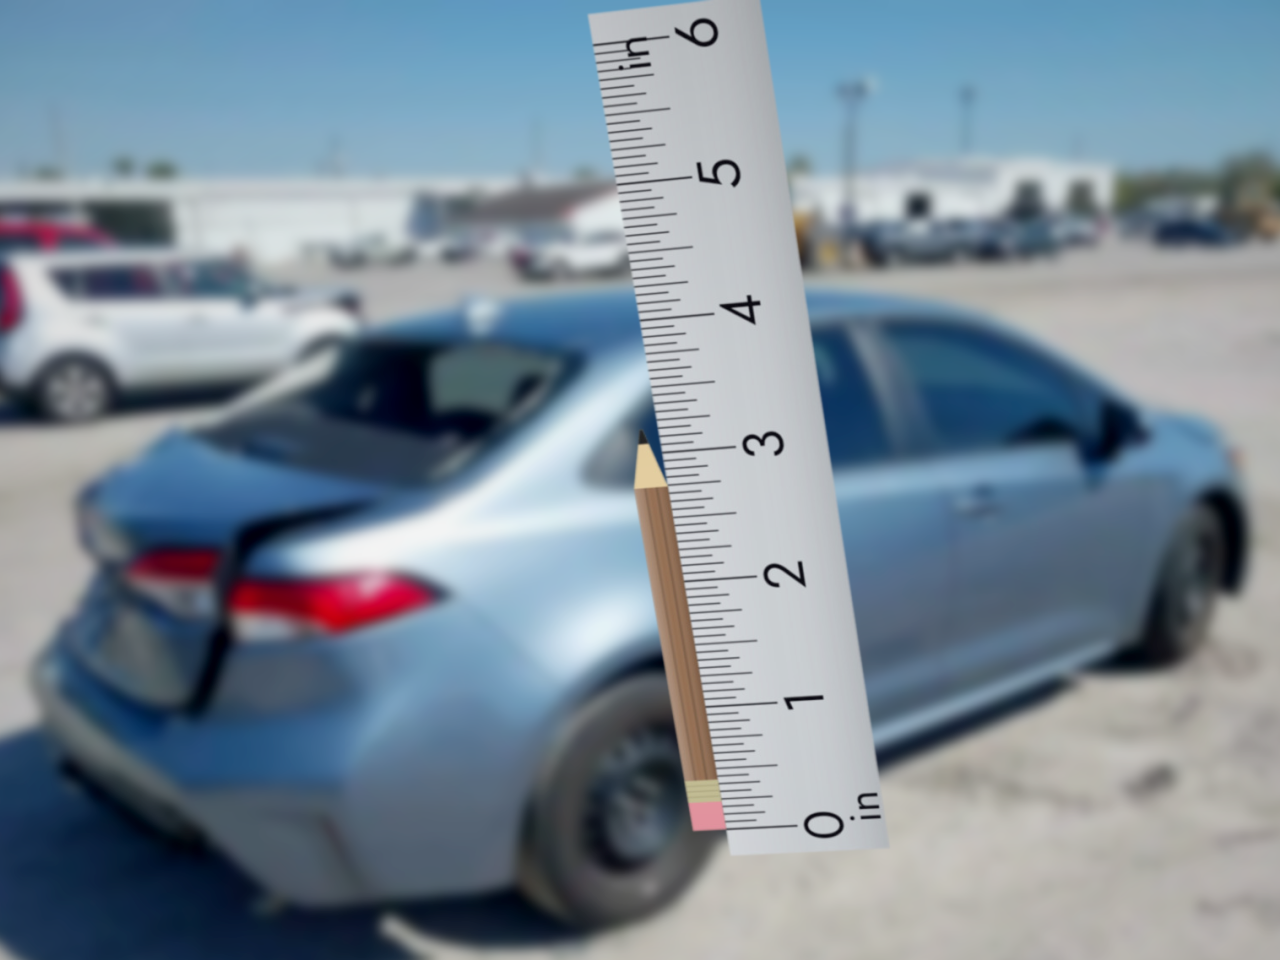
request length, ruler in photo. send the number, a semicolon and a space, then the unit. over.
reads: 3.1875; in
